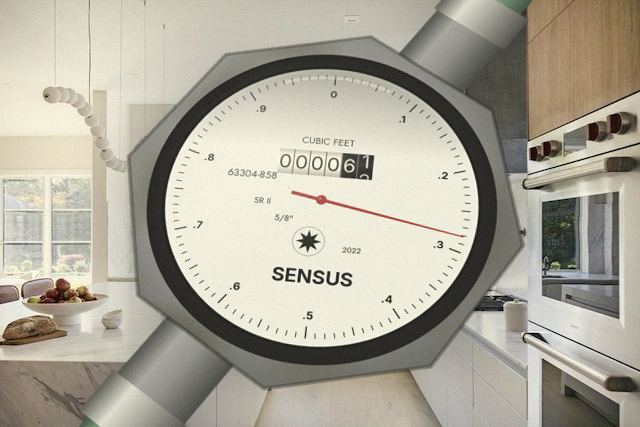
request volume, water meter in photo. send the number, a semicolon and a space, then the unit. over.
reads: 61.28; ft³
